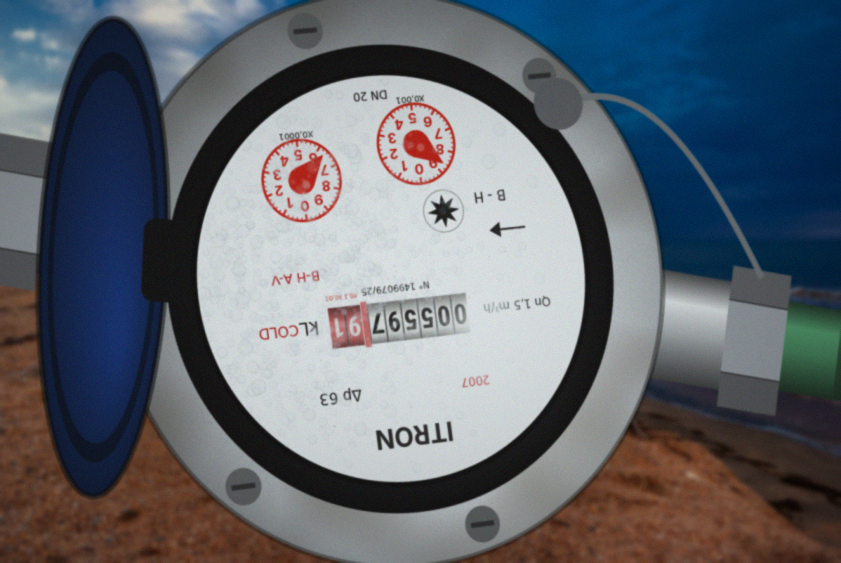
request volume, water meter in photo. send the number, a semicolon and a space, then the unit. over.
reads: 5597.9186; kL
